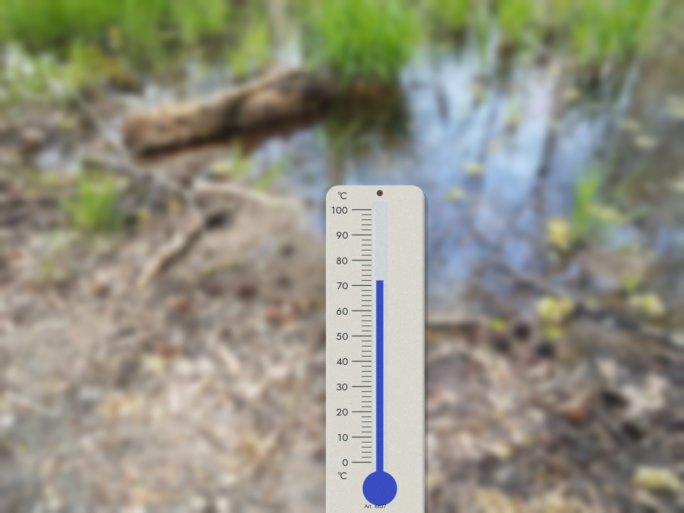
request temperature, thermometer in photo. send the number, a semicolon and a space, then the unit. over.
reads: 72; °C
